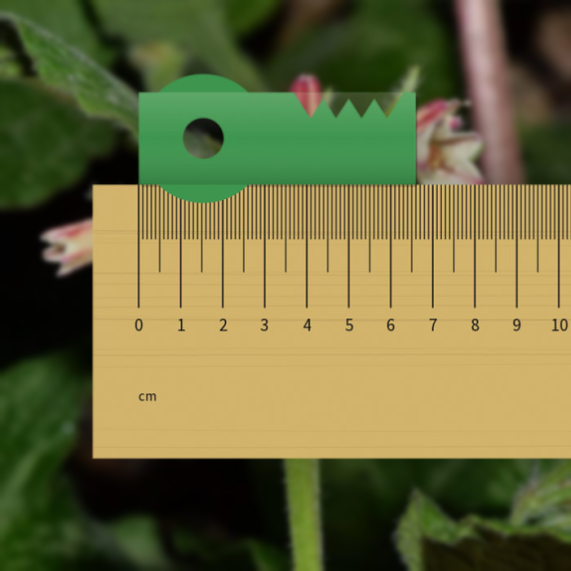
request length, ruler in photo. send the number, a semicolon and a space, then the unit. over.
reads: 6.6; cm
